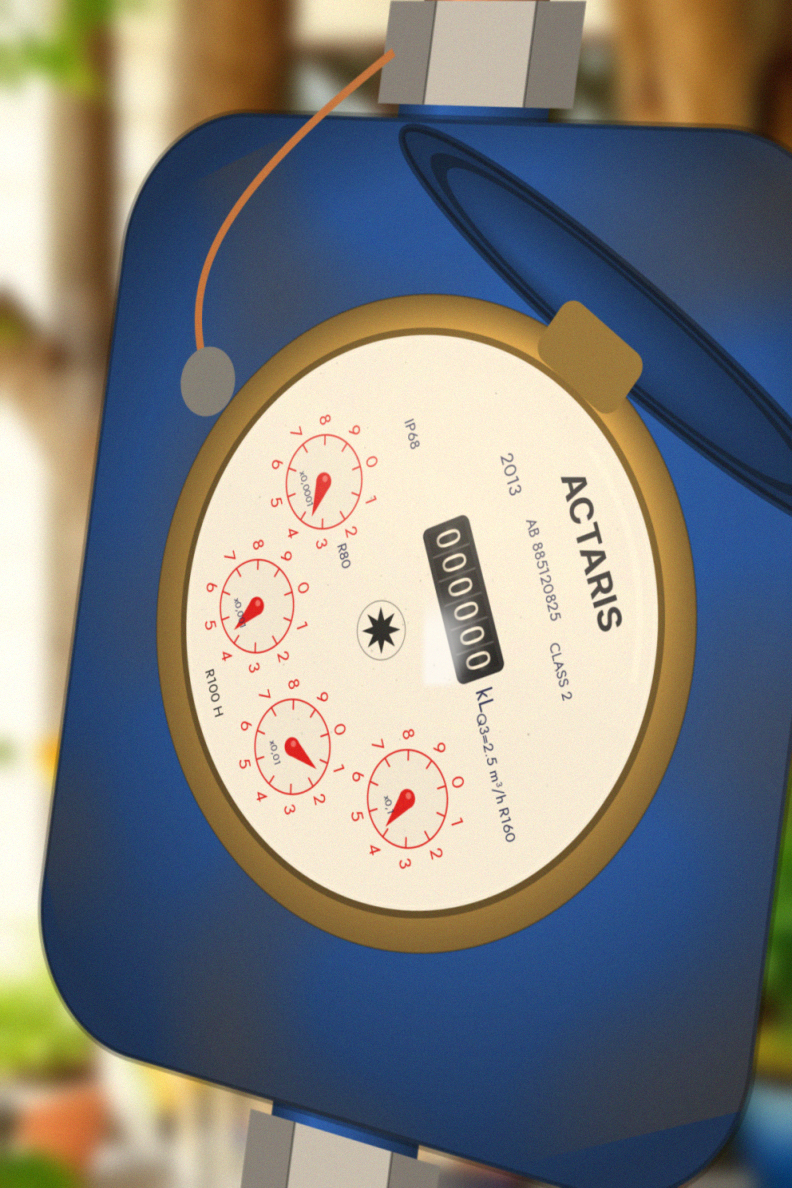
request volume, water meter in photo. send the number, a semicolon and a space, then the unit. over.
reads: 0.4143; kL
